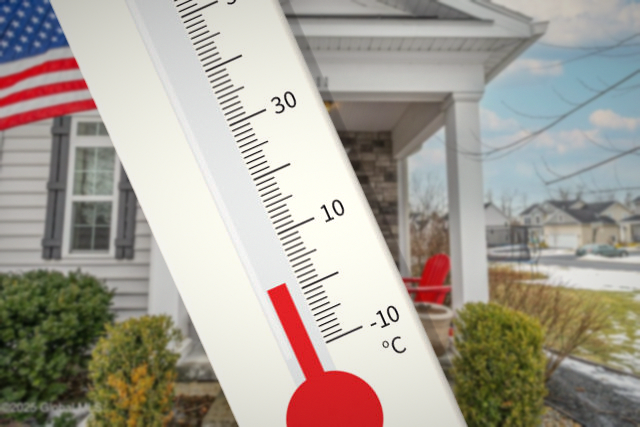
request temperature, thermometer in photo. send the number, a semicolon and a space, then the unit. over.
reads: 2; °C
